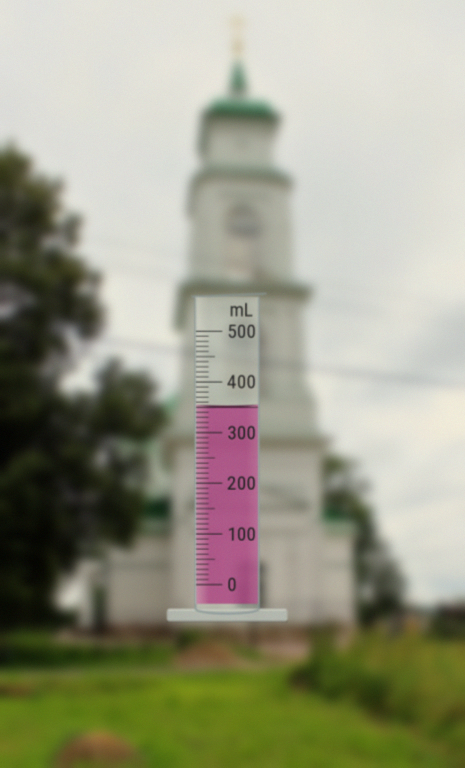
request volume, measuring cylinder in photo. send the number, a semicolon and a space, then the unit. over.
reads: 350; mL
